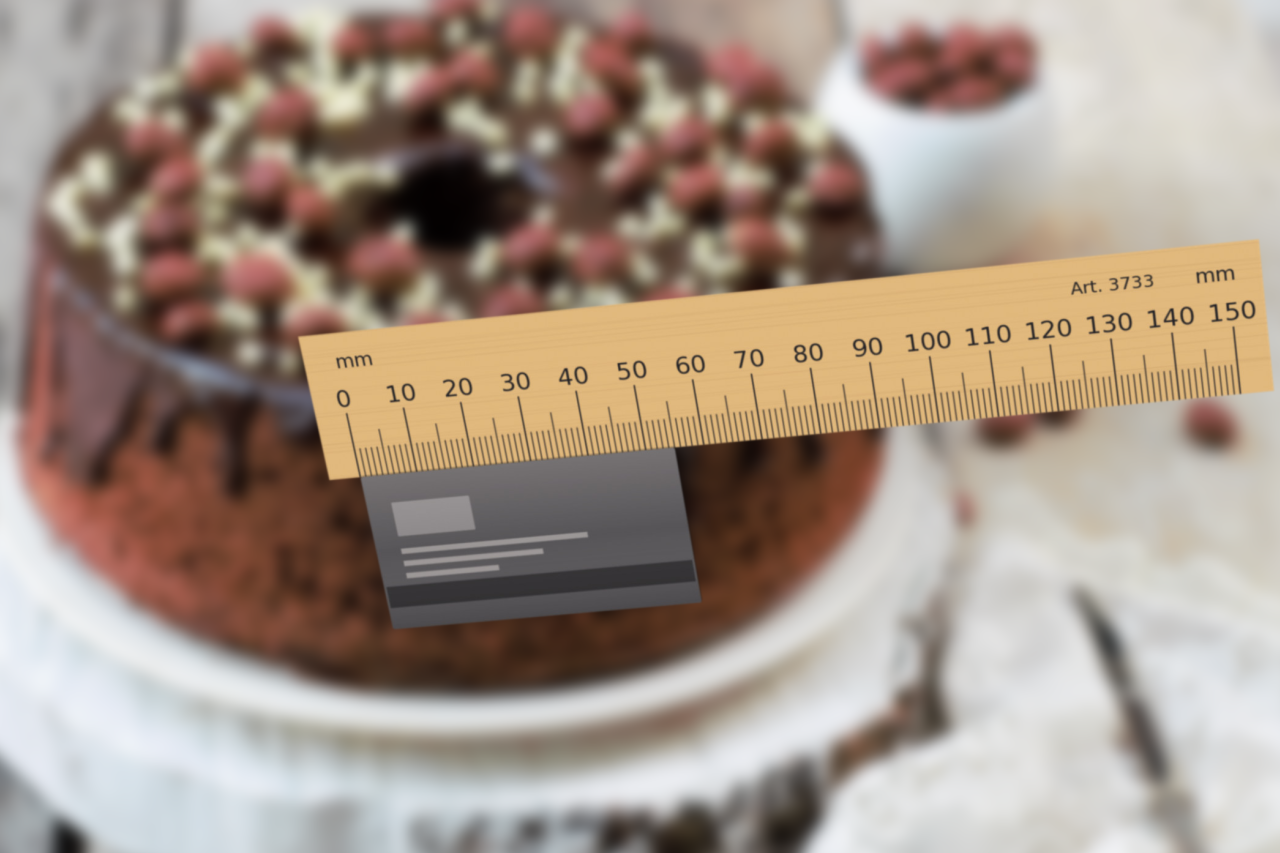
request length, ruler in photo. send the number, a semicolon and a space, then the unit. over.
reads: 55; mm
